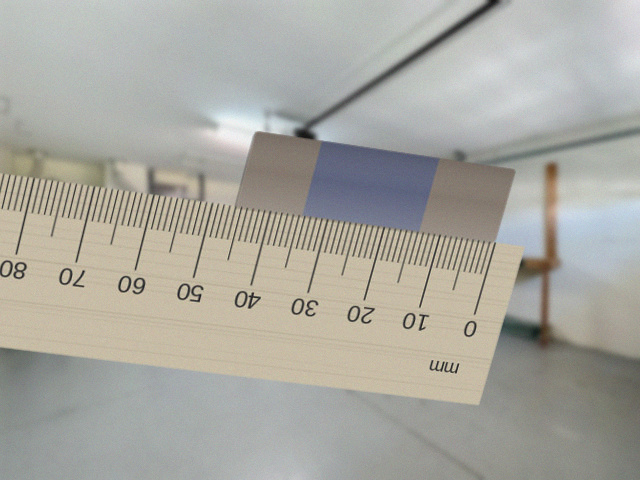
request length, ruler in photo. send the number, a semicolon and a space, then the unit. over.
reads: 46; mm
